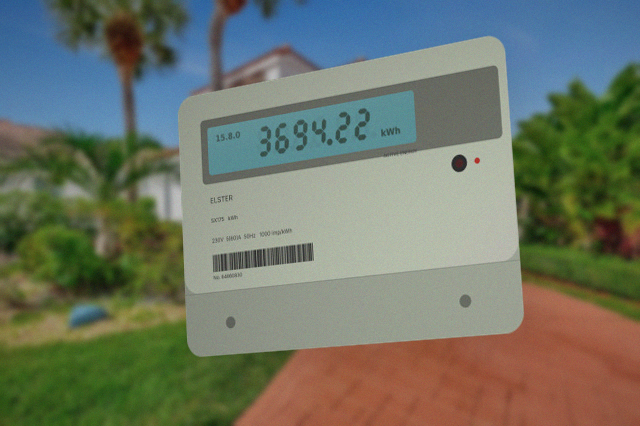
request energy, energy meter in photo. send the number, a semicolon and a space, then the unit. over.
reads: 3694.22; kWh
